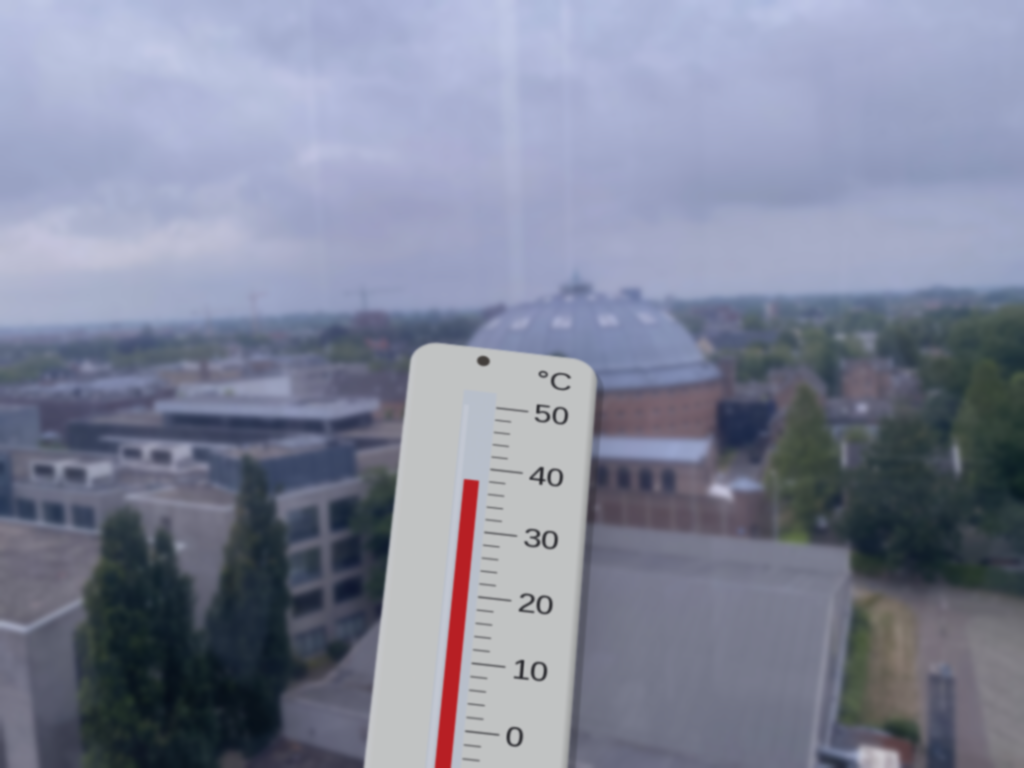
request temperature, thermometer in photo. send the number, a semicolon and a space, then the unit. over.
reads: 38; °C
